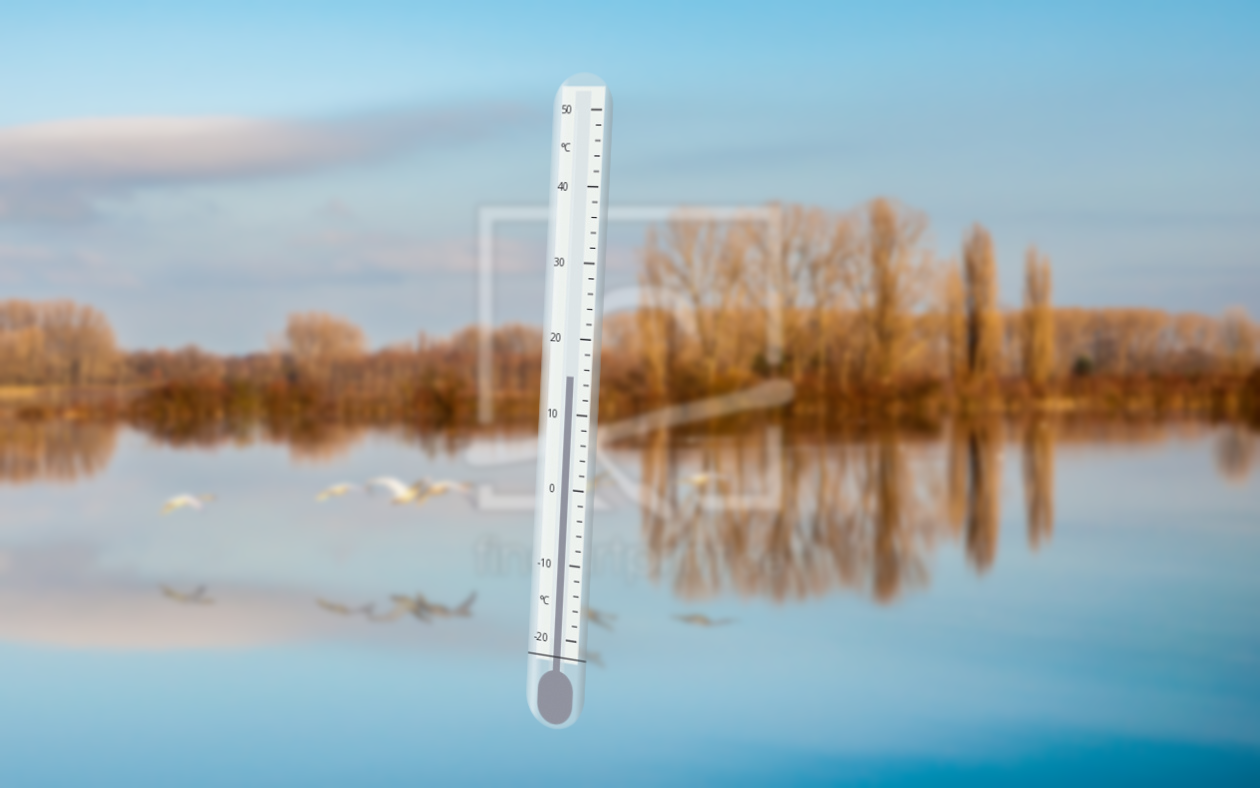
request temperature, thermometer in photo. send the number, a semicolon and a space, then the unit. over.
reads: 15; °C
